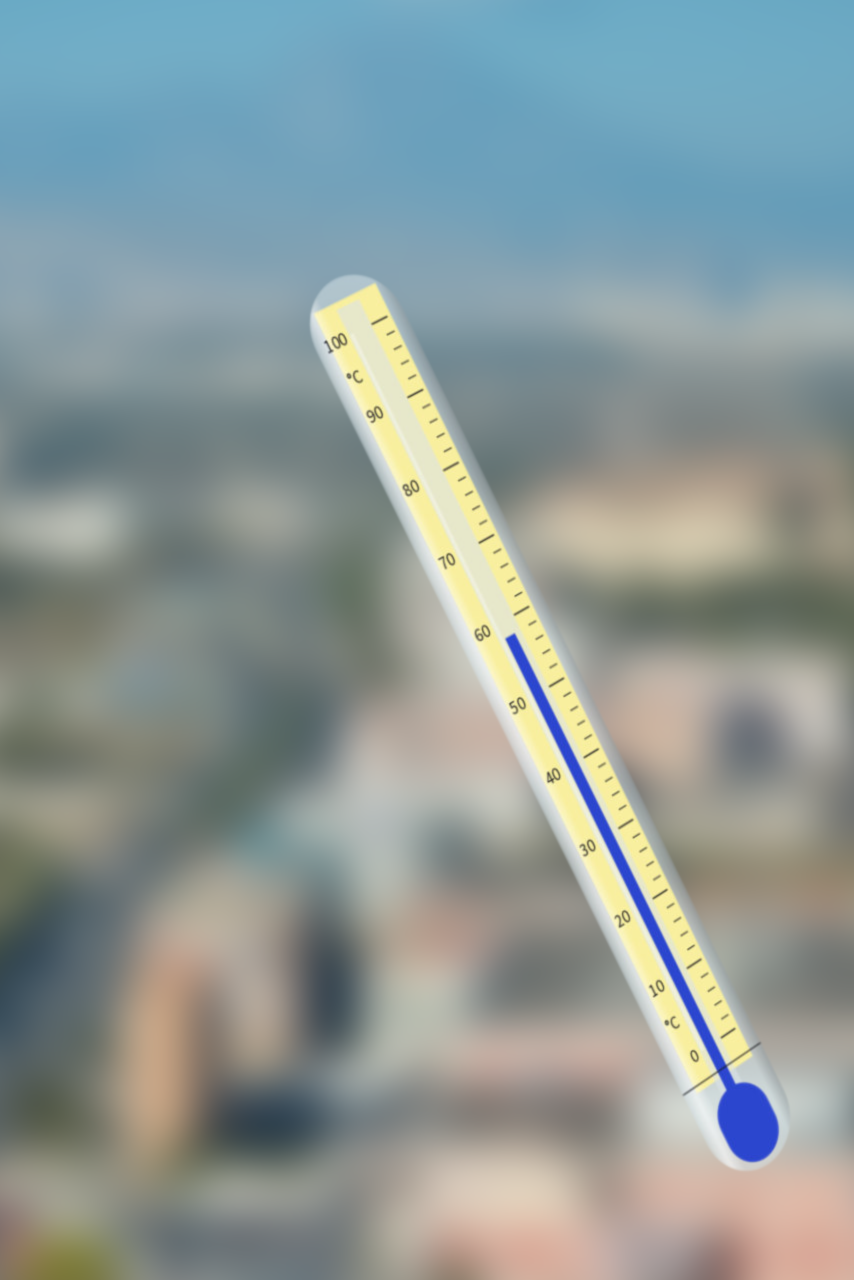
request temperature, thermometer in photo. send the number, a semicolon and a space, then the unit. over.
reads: 58; °C
